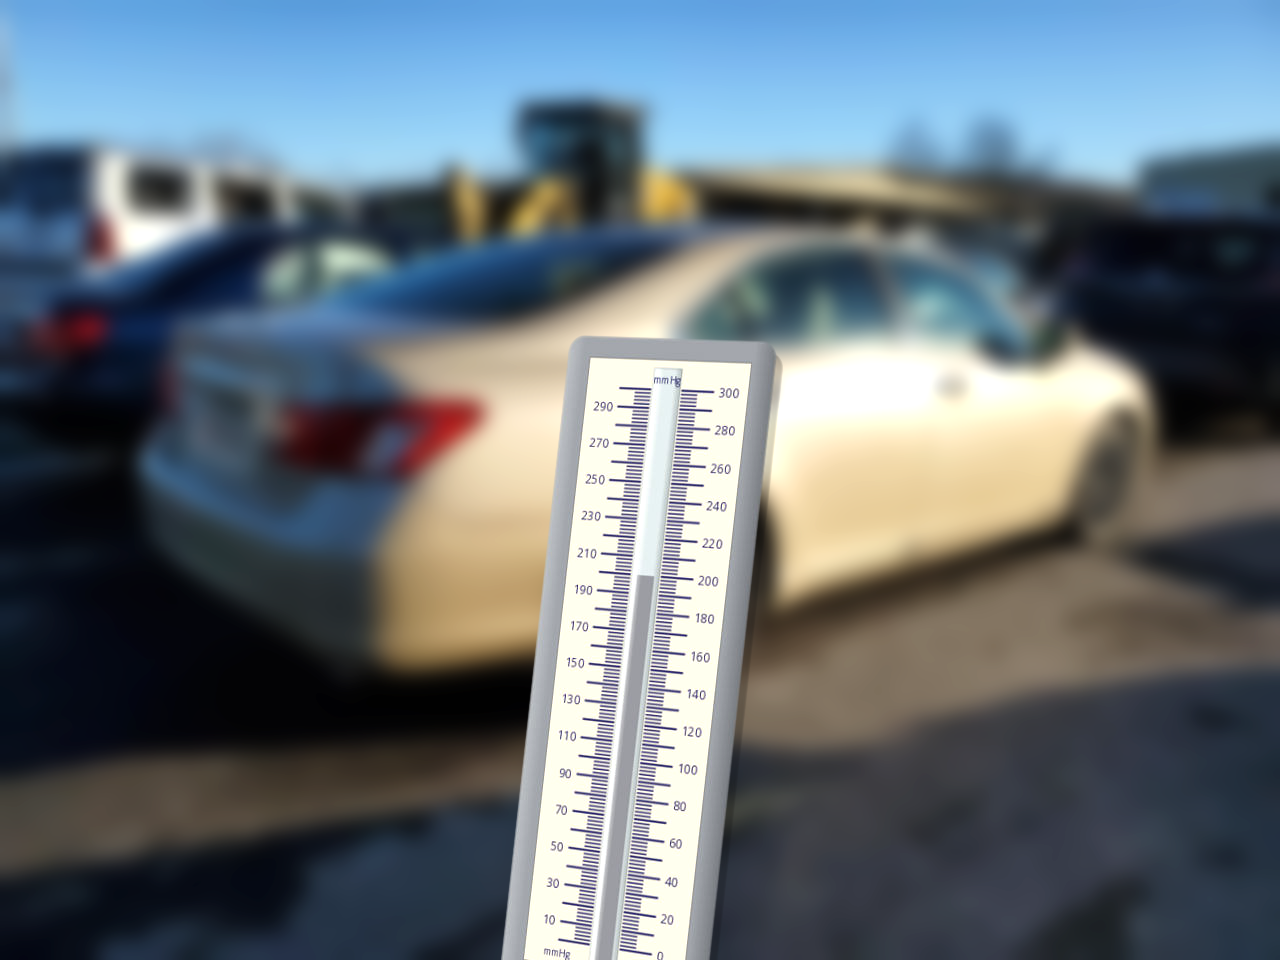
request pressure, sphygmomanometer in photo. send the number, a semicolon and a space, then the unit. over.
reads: 200; mmHg
